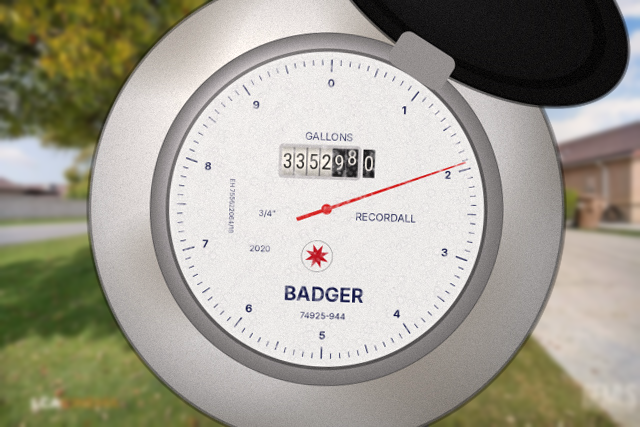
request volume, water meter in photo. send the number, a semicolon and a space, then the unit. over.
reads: 3352981.9; gal
